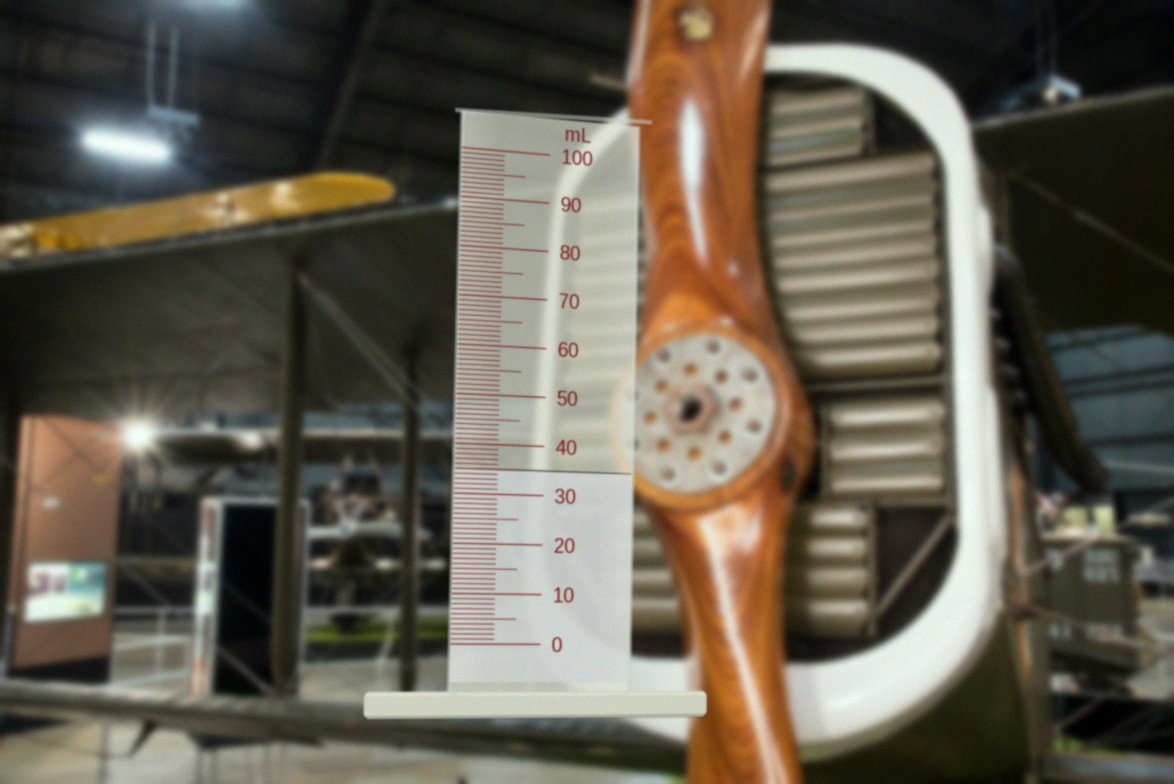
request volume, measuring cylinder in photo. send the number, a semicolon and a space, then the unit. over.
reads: 35; mL
